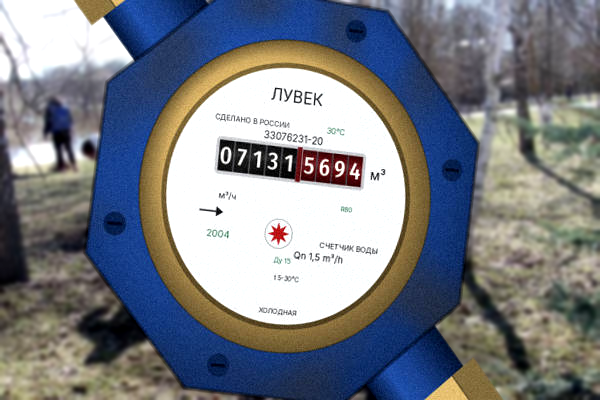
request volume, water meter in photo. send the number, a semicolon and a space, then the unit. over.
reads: 7131.5694; m³
